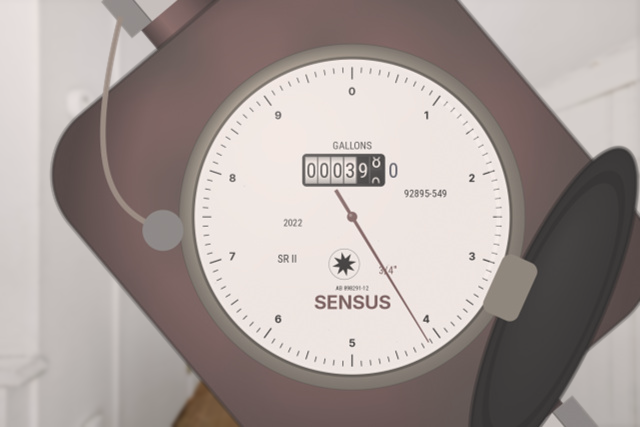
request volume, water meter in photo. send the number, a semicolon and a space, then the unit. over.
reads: 3984.1; gal
